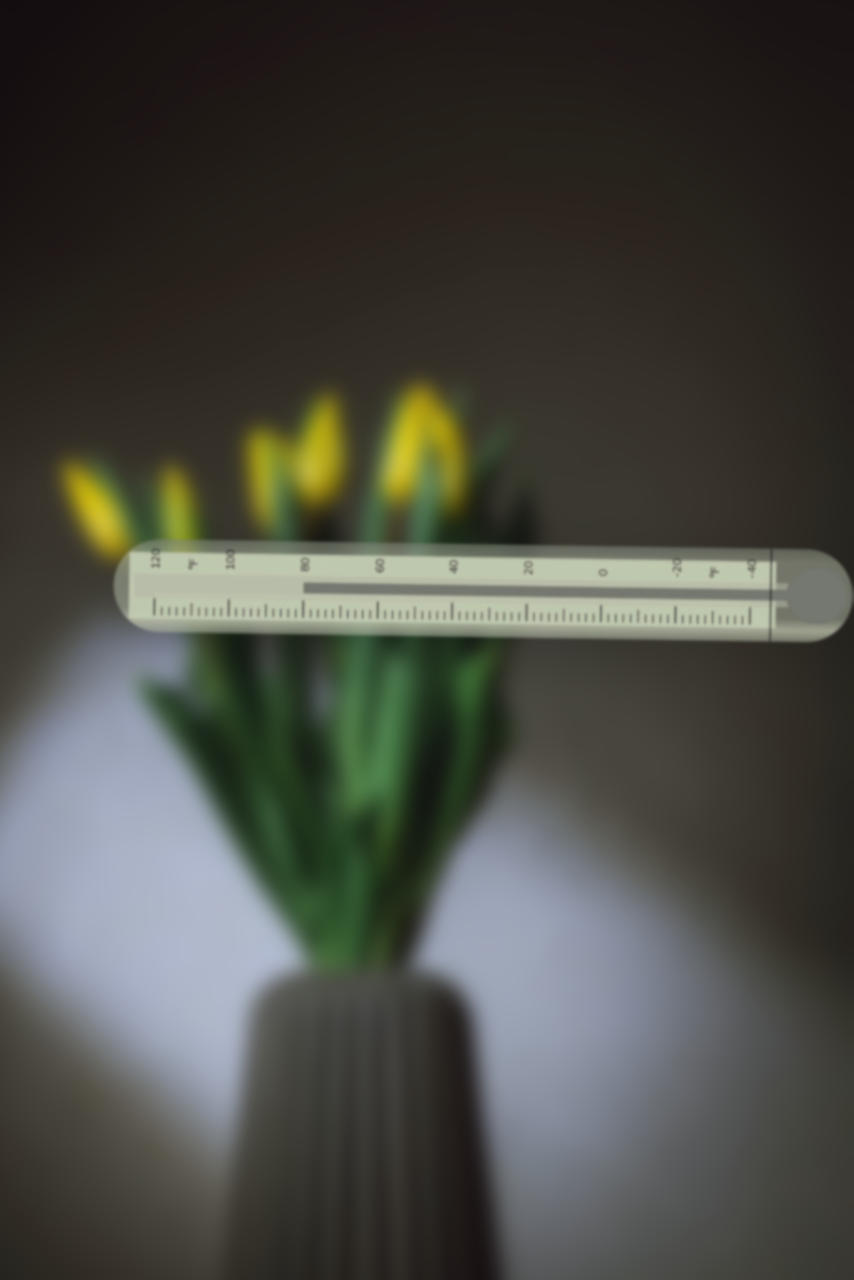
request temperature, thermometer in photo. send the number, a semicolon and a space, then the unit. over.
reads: 80; °F
